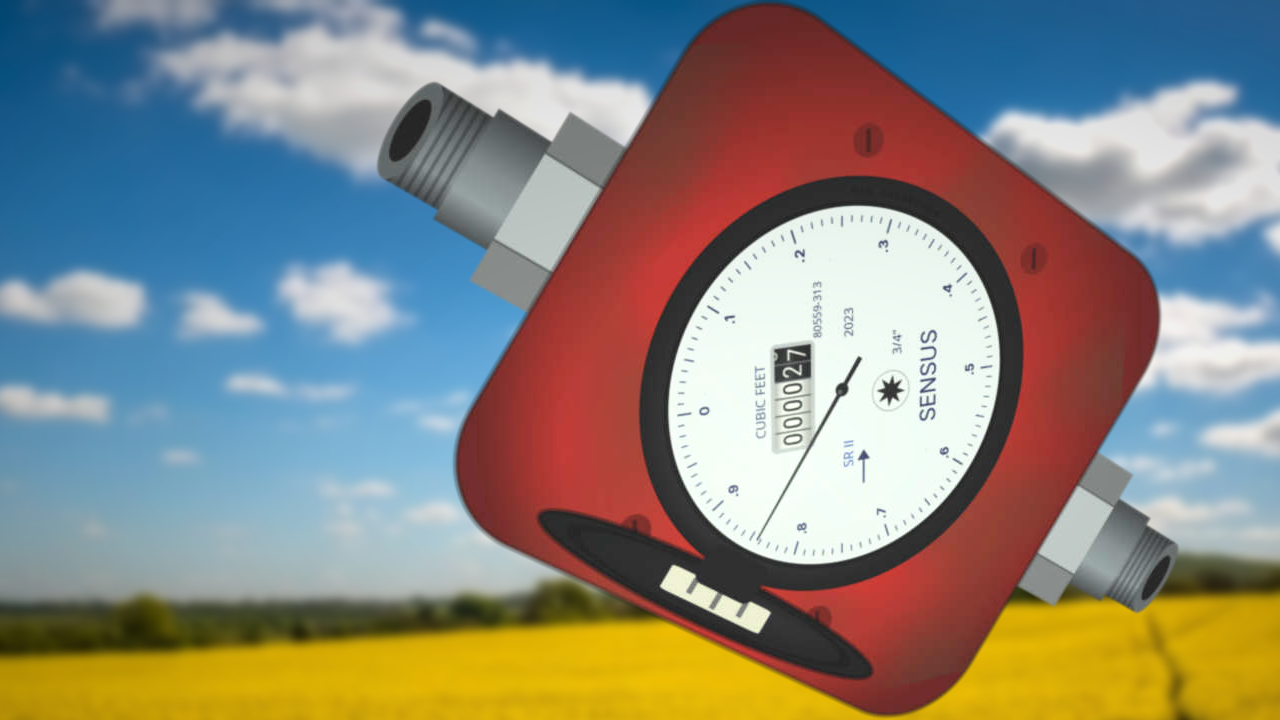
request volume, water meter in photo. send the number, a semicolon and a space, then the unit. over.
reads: 26.84; ft³
